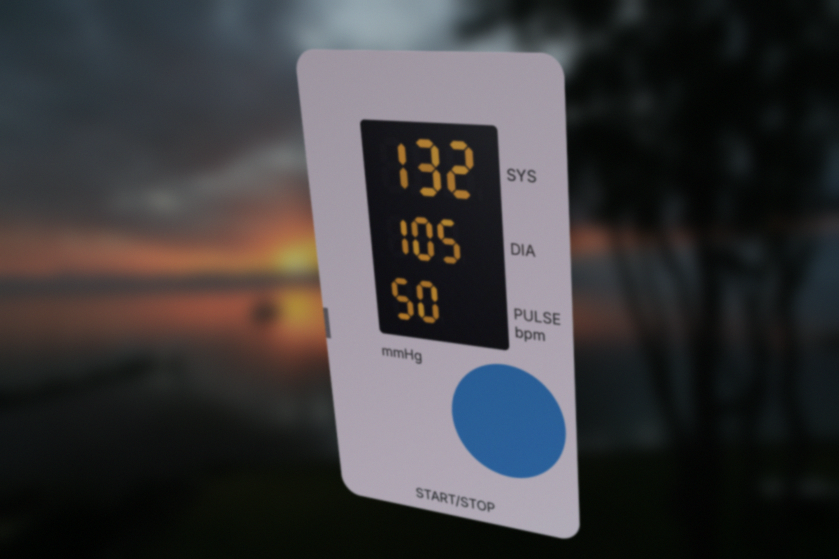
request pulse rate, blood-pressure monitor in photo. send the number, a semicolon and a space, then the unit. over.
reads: 50; bpm
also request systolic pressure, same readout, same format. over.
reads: 132; mmHg
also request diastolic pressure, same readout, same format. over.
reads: 105; mmHg
